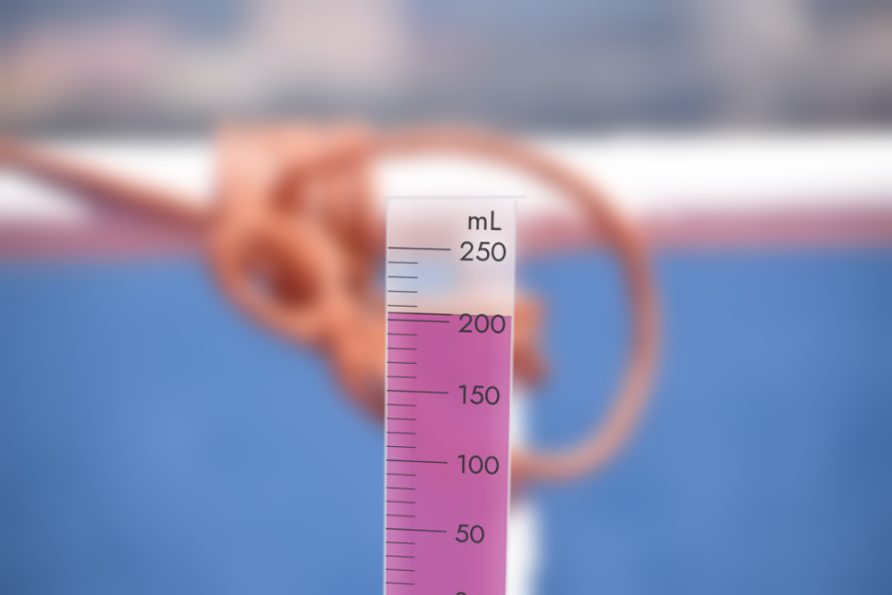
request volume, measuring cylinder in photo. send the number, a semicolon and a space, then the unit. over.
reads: 205; mL
